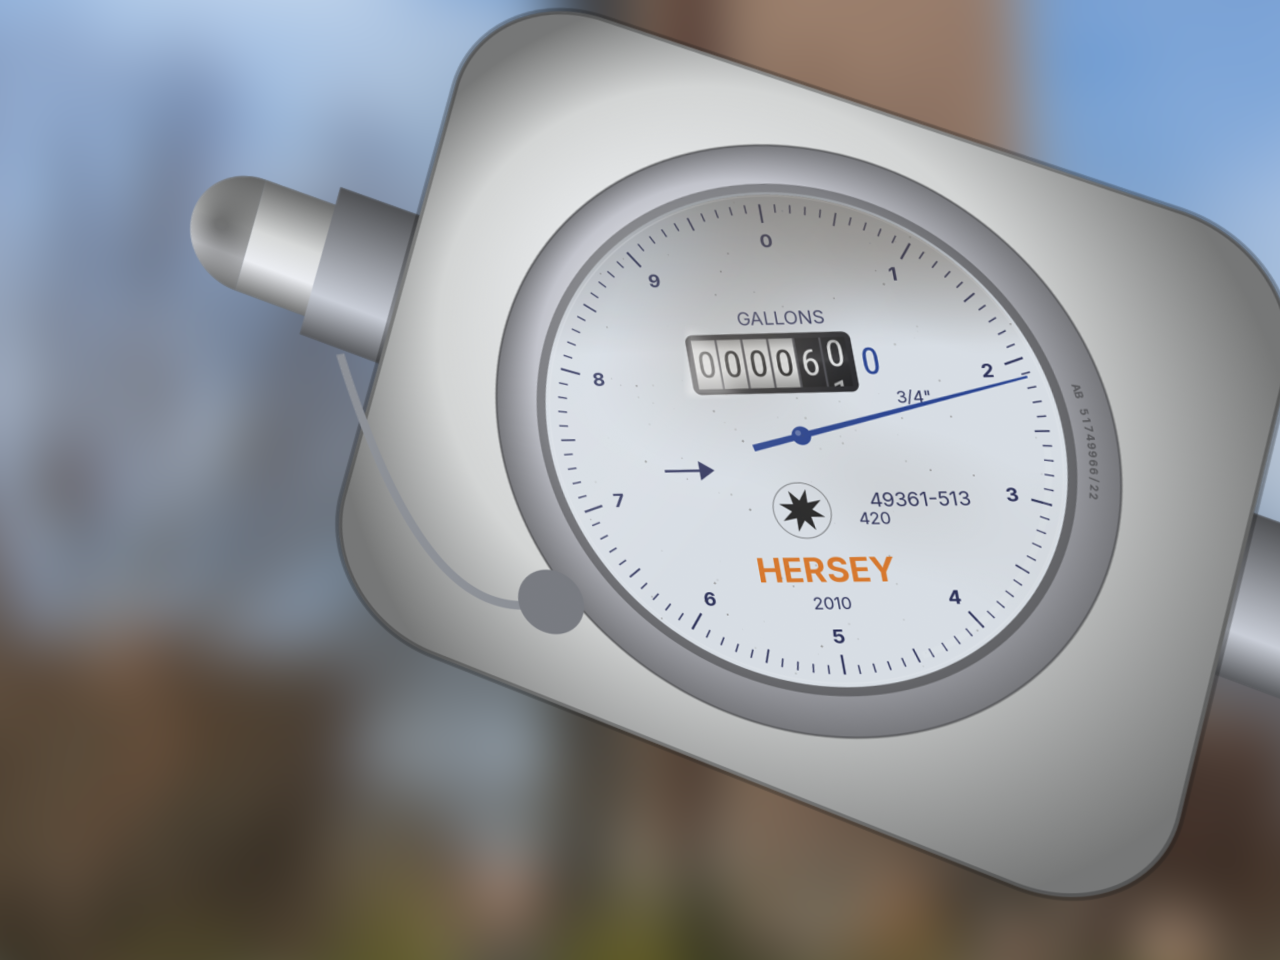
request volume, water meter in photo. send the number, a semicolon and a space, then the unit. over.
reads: 602.1; gal
